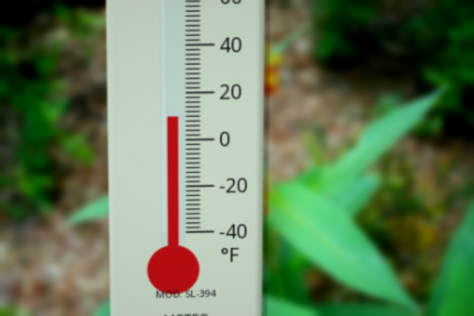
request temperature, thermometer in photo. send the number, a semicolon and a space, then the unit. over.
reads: 10; °F
